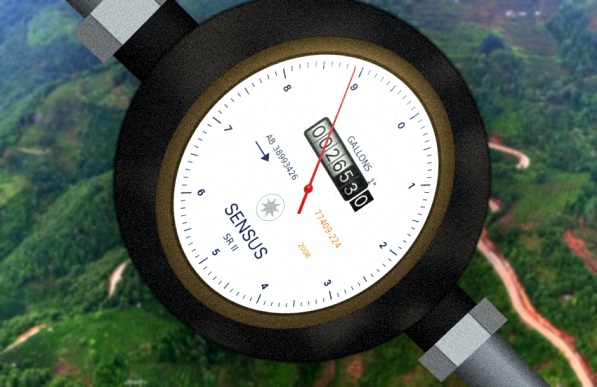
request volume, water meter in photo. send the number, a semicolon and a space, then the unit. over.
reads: 26528.9; gal
